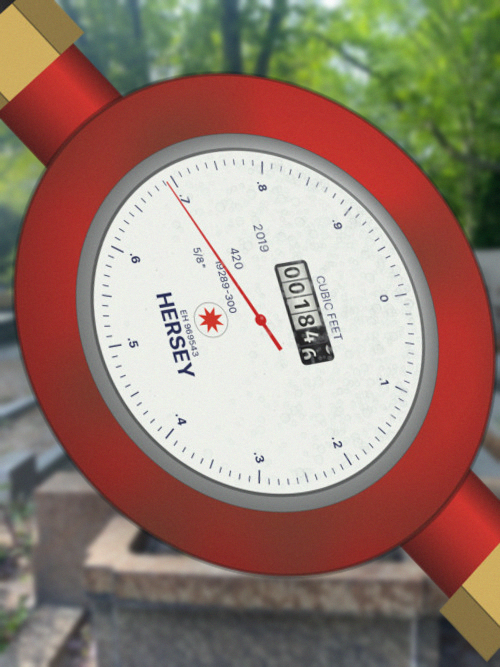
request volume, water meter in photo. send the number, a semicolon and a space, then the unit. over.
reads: 1845.69; ft³
